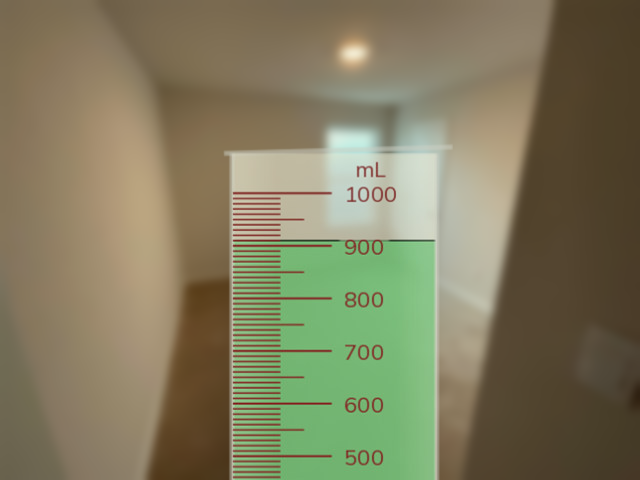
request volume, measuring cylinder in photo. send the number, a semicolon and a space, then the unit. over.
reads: 910; mL
